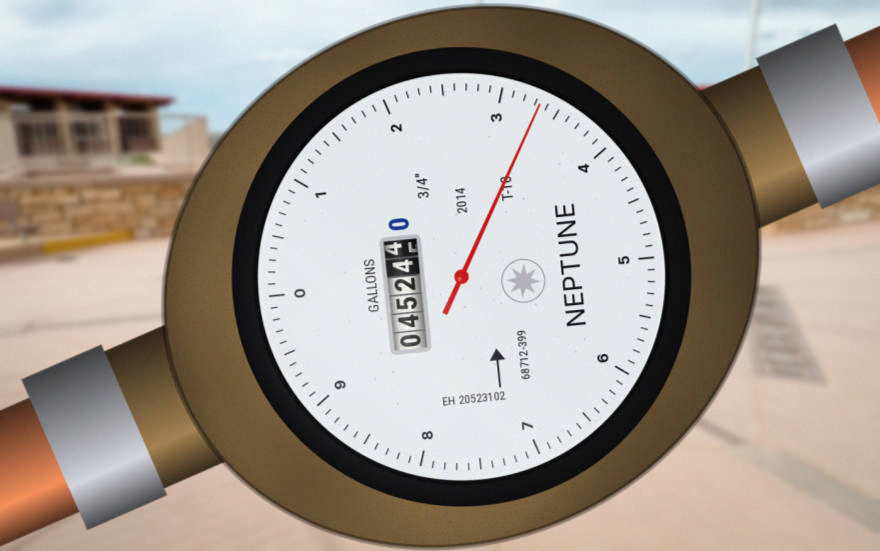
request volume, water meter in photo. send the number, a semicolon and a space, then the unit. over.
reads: 452443.3; gal
